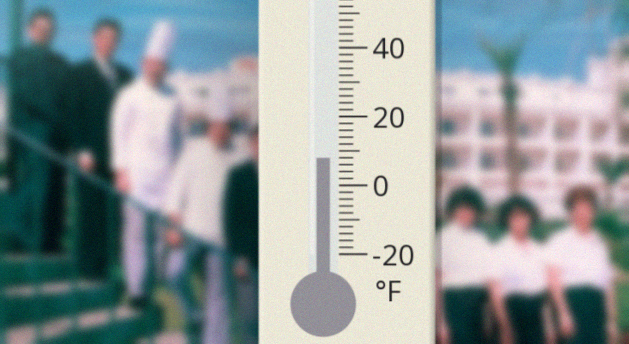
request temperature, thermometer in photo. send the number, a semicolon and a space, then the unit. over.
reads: 8; °F
